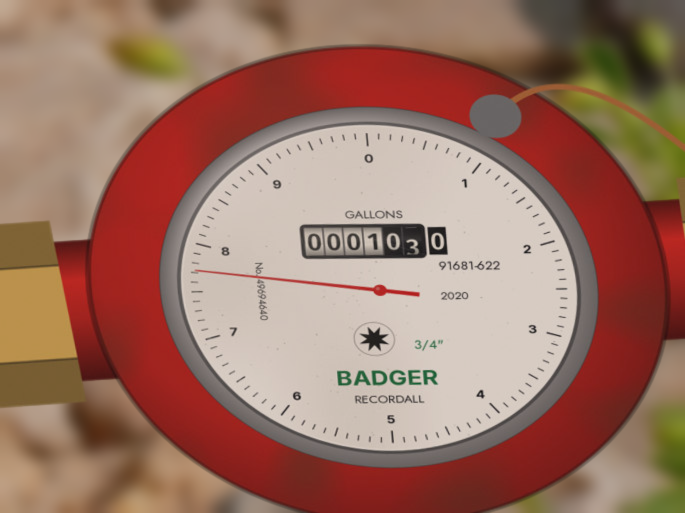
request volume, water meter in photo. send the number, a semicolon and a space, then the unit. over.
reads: 1027.7; gal
